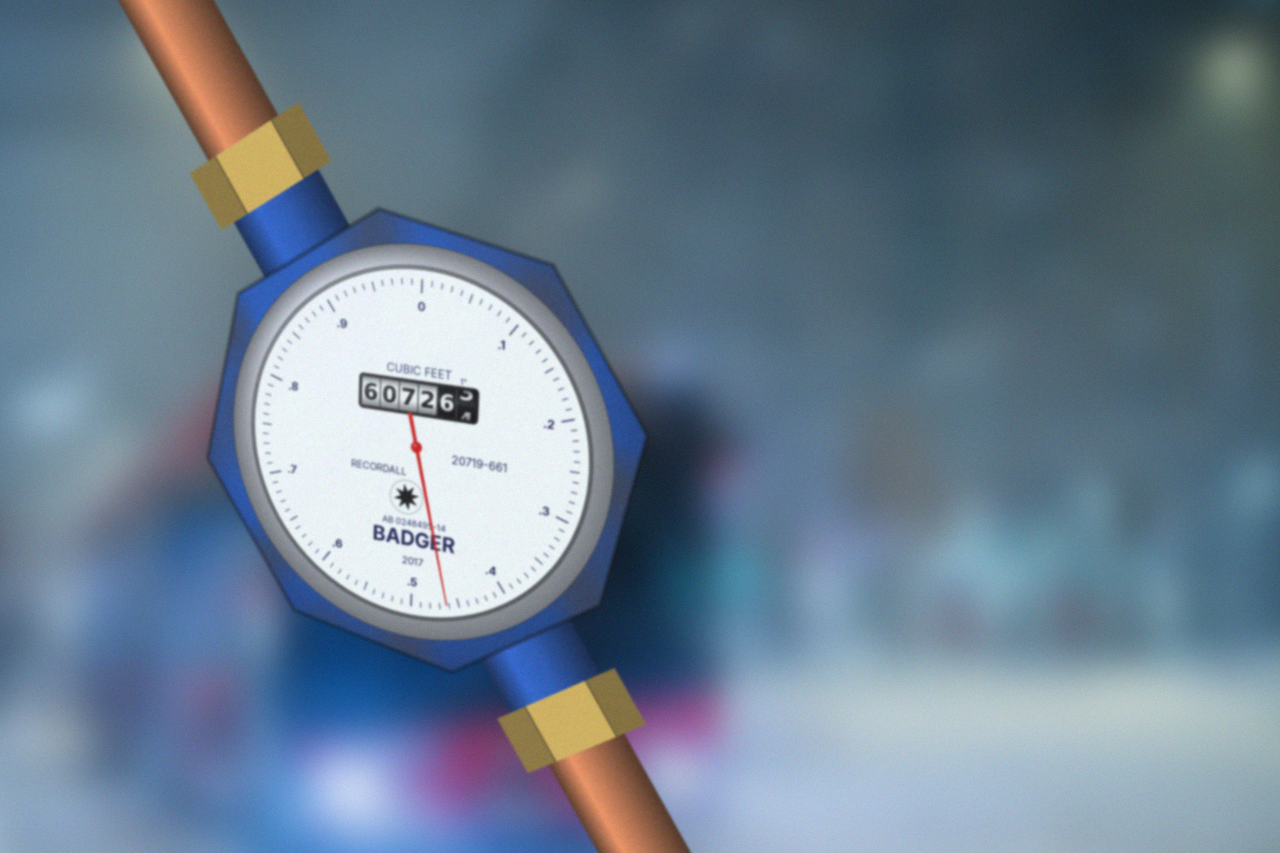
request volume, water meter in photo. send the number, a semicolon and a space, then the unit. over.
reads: 607263.46; ft³
